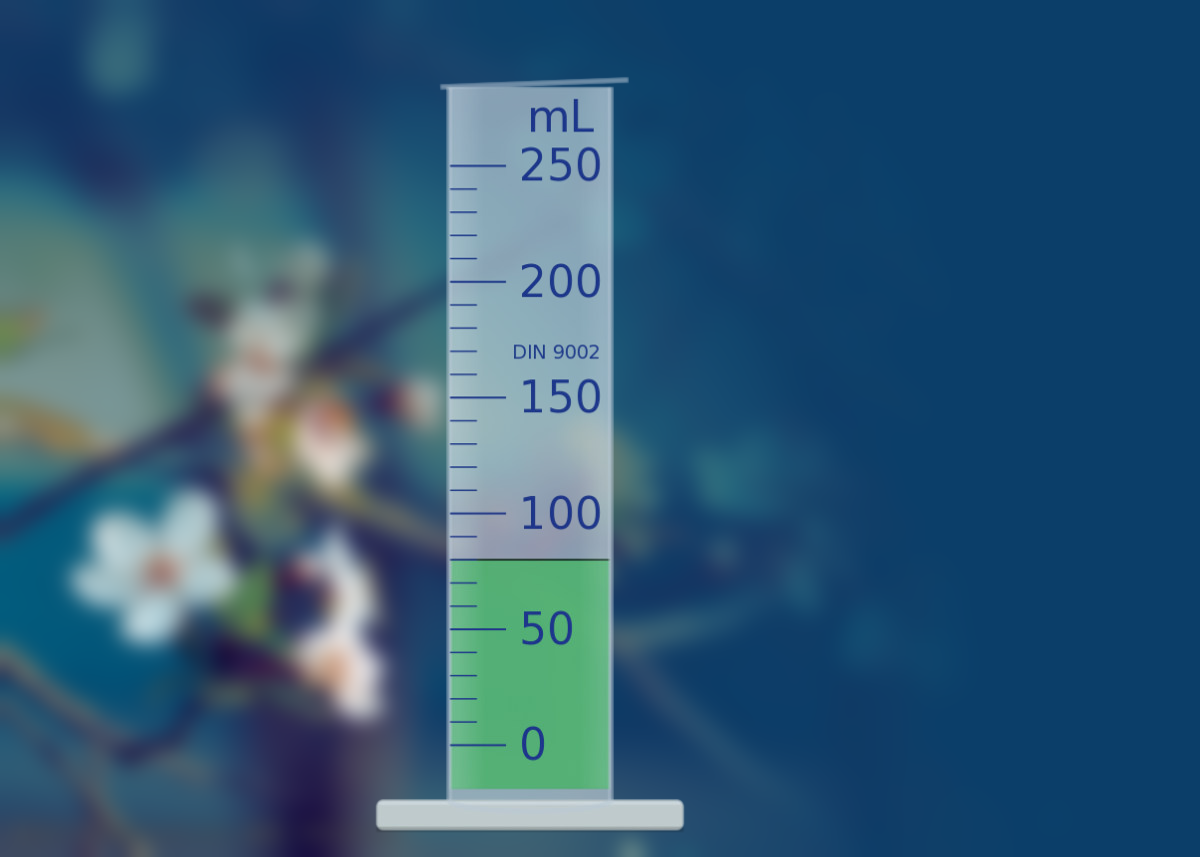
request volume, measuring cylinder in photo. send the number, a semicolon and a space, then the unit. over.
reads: 80; mL
